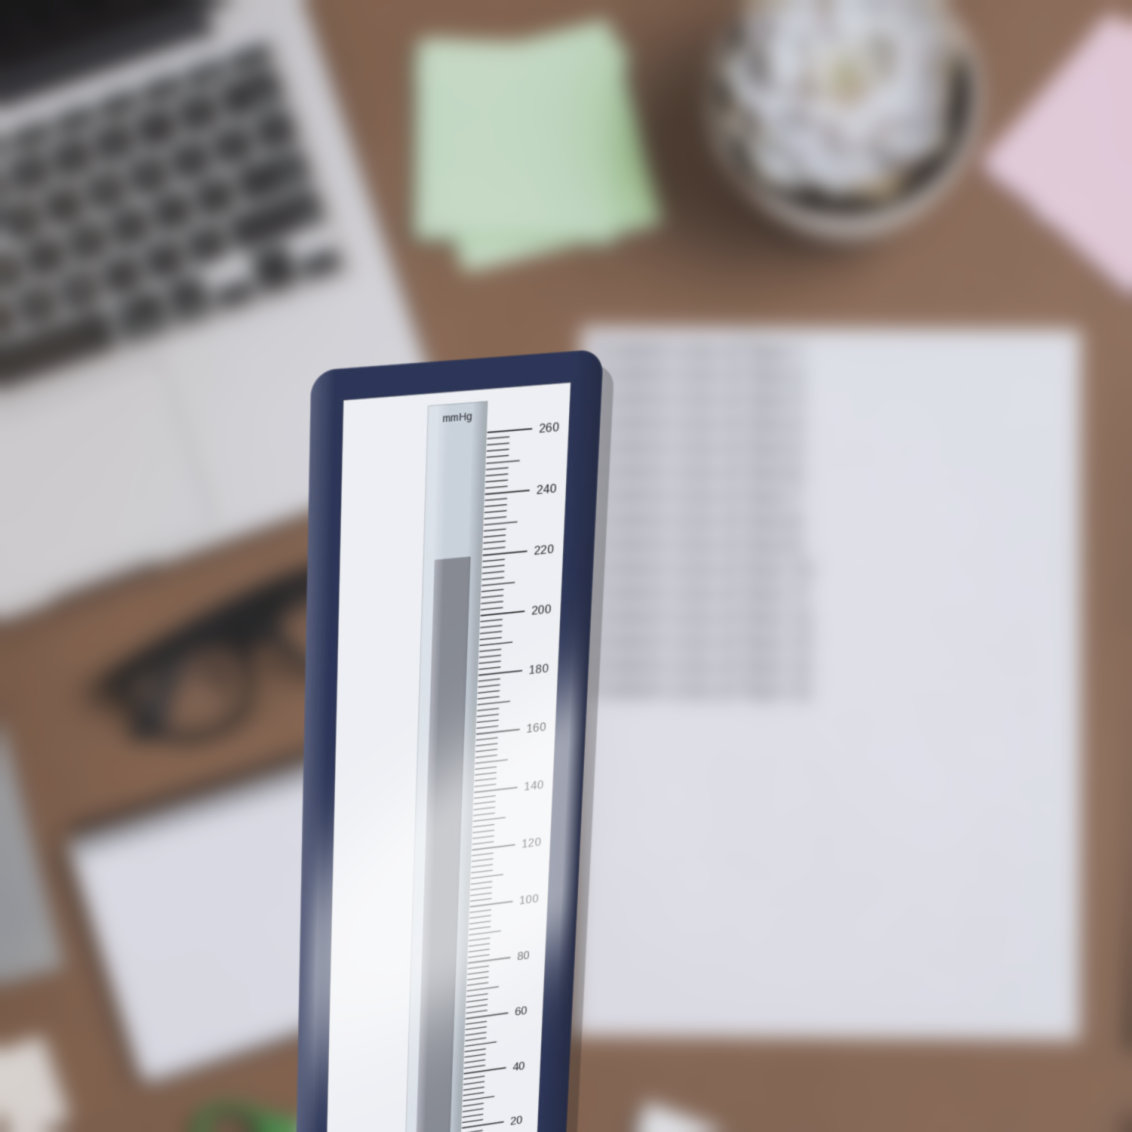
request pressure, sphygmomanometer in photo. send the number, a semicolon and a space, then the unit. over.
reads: 220; mmHg
